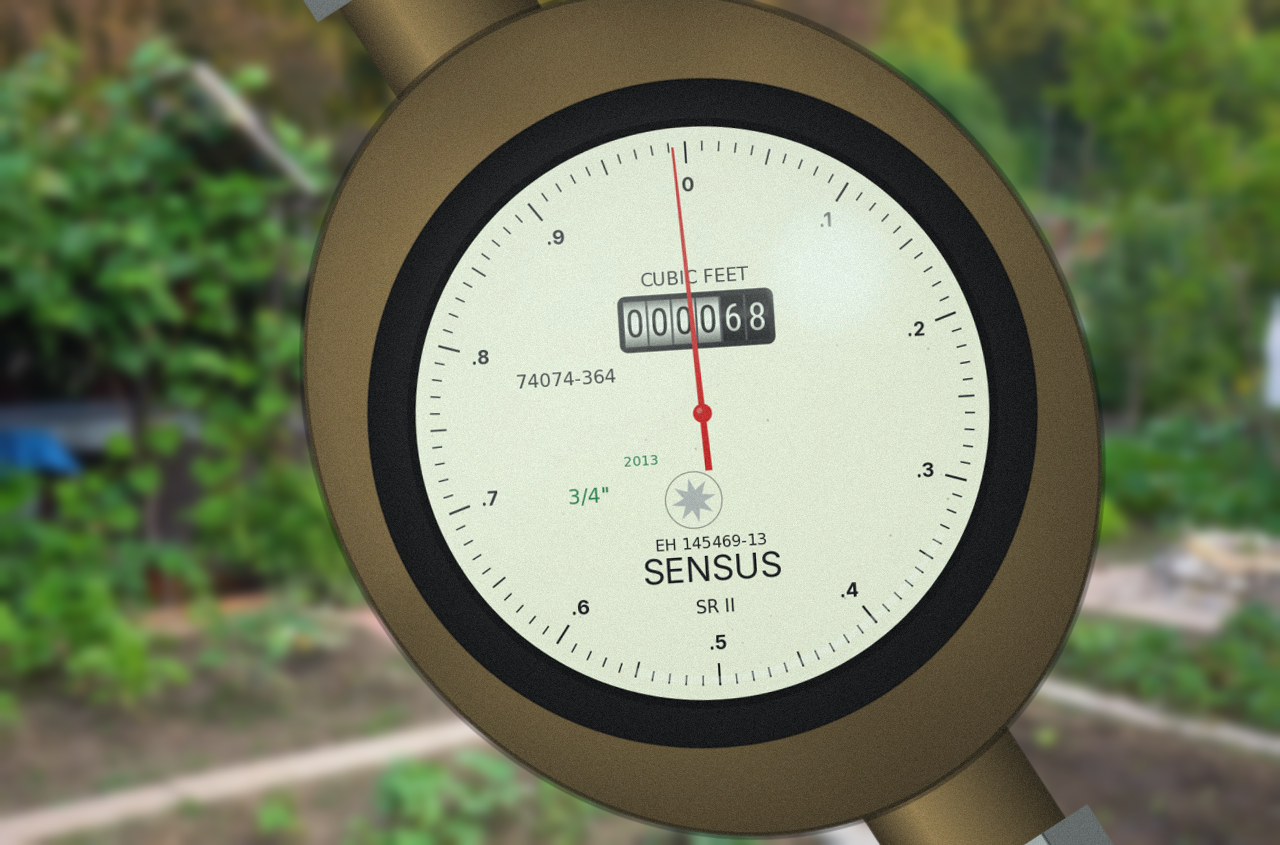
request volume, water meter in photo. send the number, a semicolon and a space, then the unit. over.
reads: 67.99; ft³
